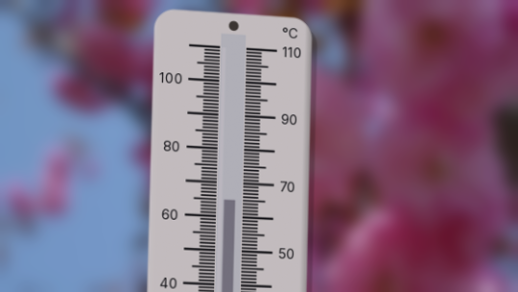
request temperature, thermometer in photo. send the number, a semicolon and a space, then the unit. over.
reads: 65; °C
